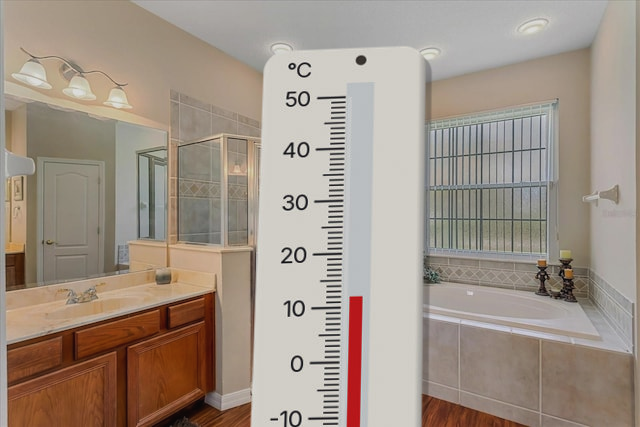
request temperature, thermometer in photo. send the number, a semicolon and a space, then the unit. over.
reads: 12; °C
